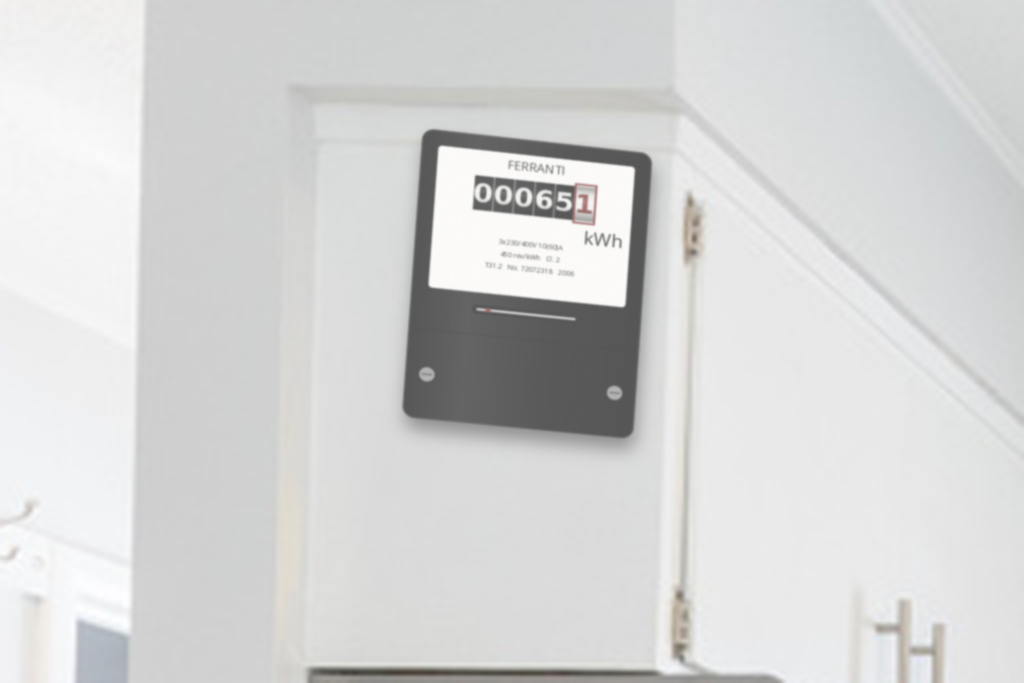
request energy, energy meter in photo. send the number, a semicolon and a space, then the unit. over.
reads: 65.1; kWh
